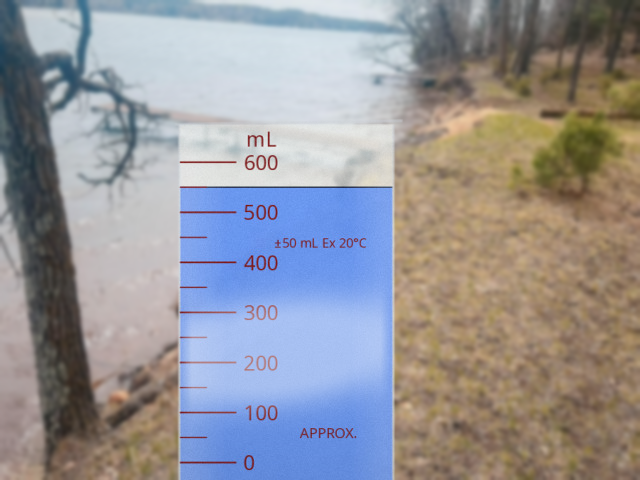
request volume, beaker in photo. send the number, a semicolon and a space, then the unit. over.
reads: 550; mL
